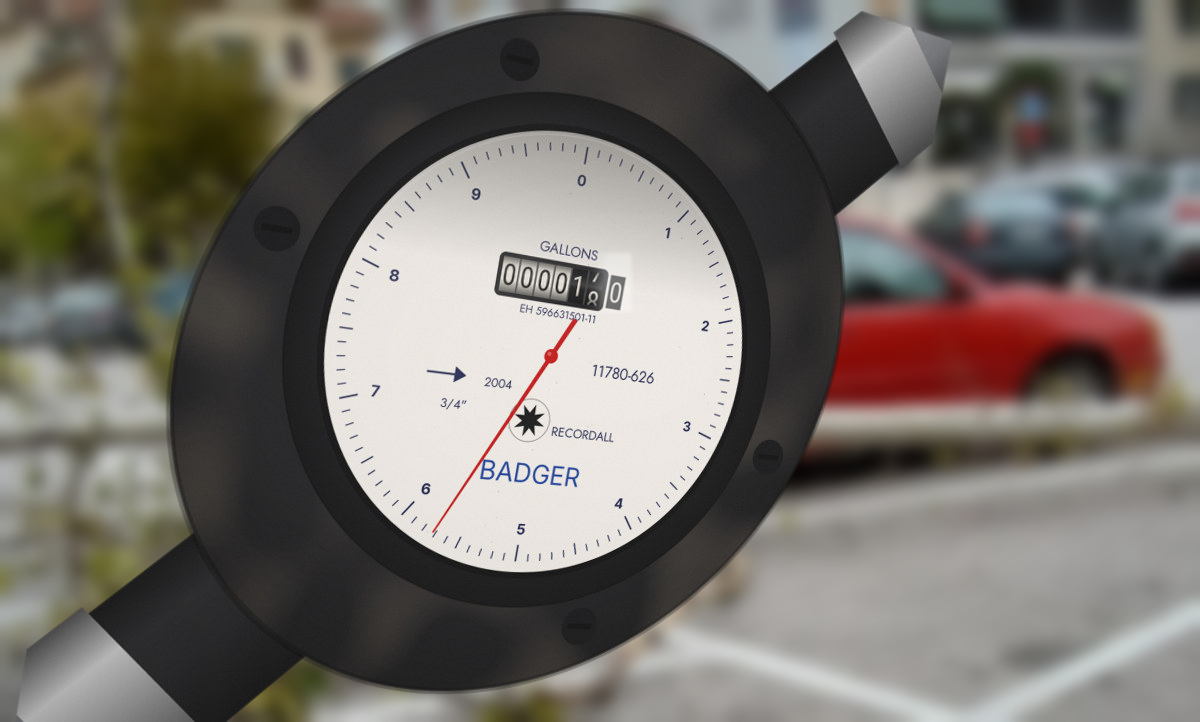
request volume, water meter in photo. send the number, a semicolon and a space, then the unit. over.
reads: 175.7; gal
